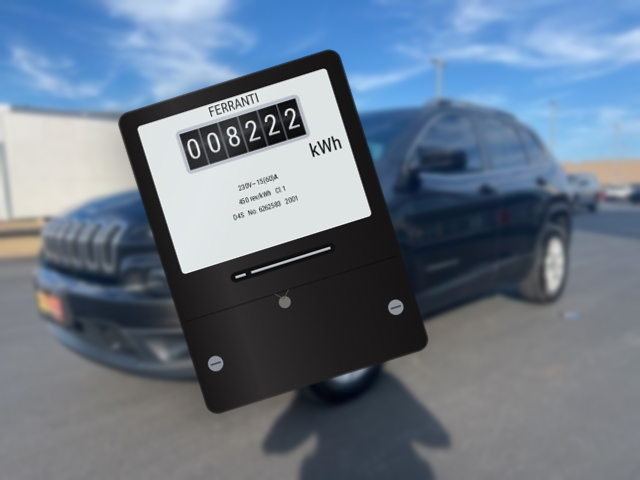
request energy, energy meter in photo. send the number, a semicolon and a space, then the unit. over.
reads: 8222; kWh
